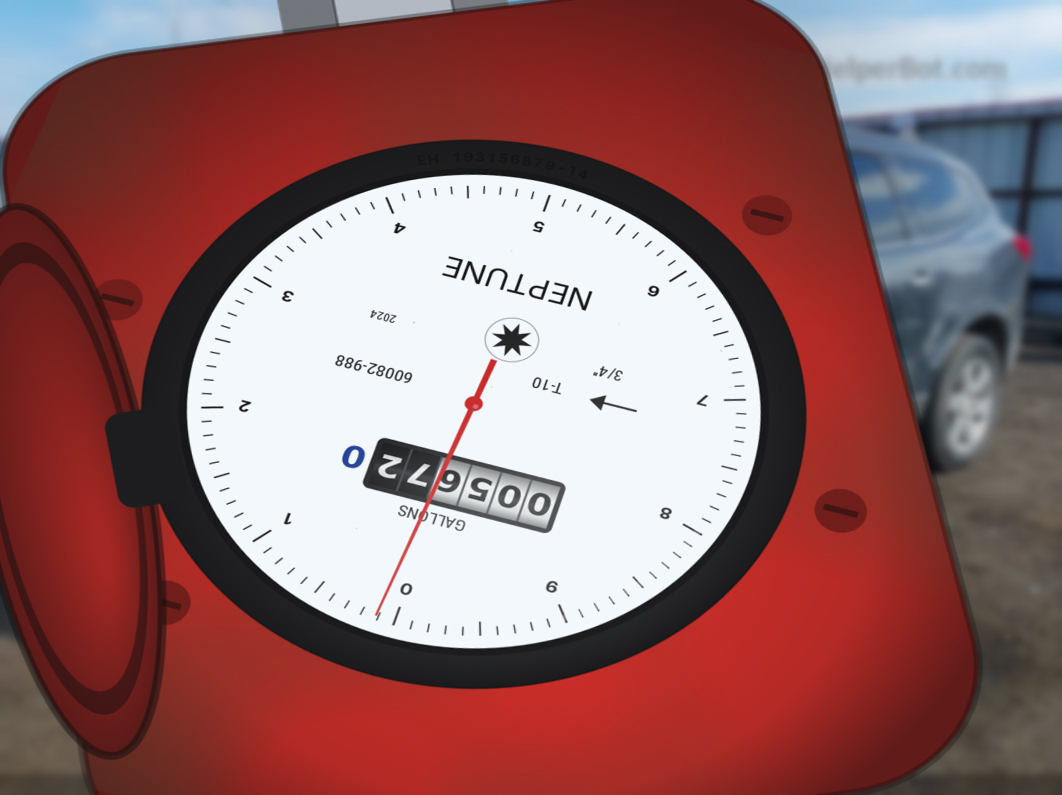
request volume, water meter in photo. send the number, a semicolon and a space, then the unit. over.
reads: 56720.1; gal
